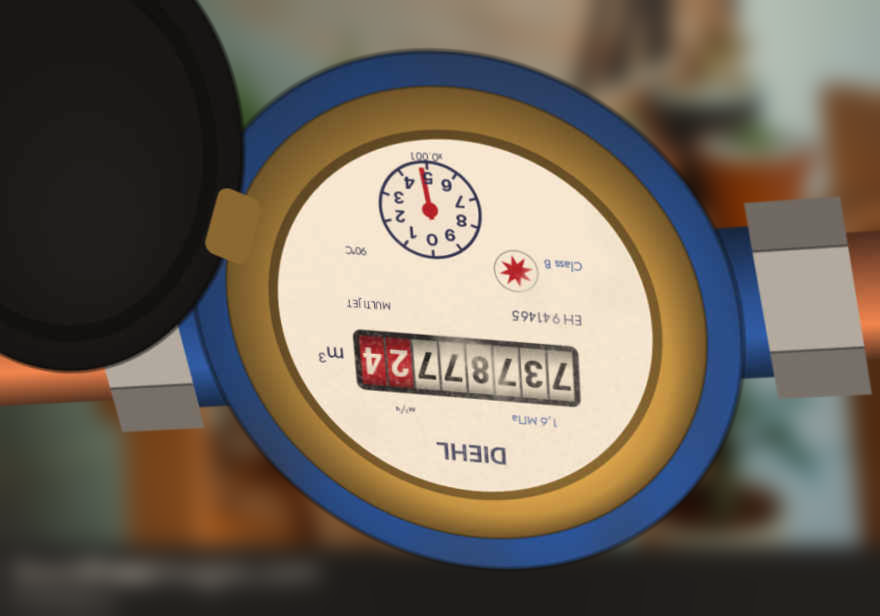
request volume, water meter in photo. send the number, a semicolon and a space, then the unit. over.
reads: 737877.244; m³
